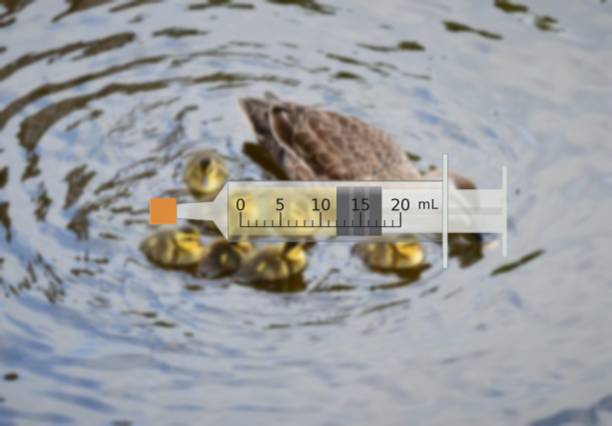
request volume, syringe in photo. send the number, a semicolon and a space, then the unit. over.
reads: 12; mL
